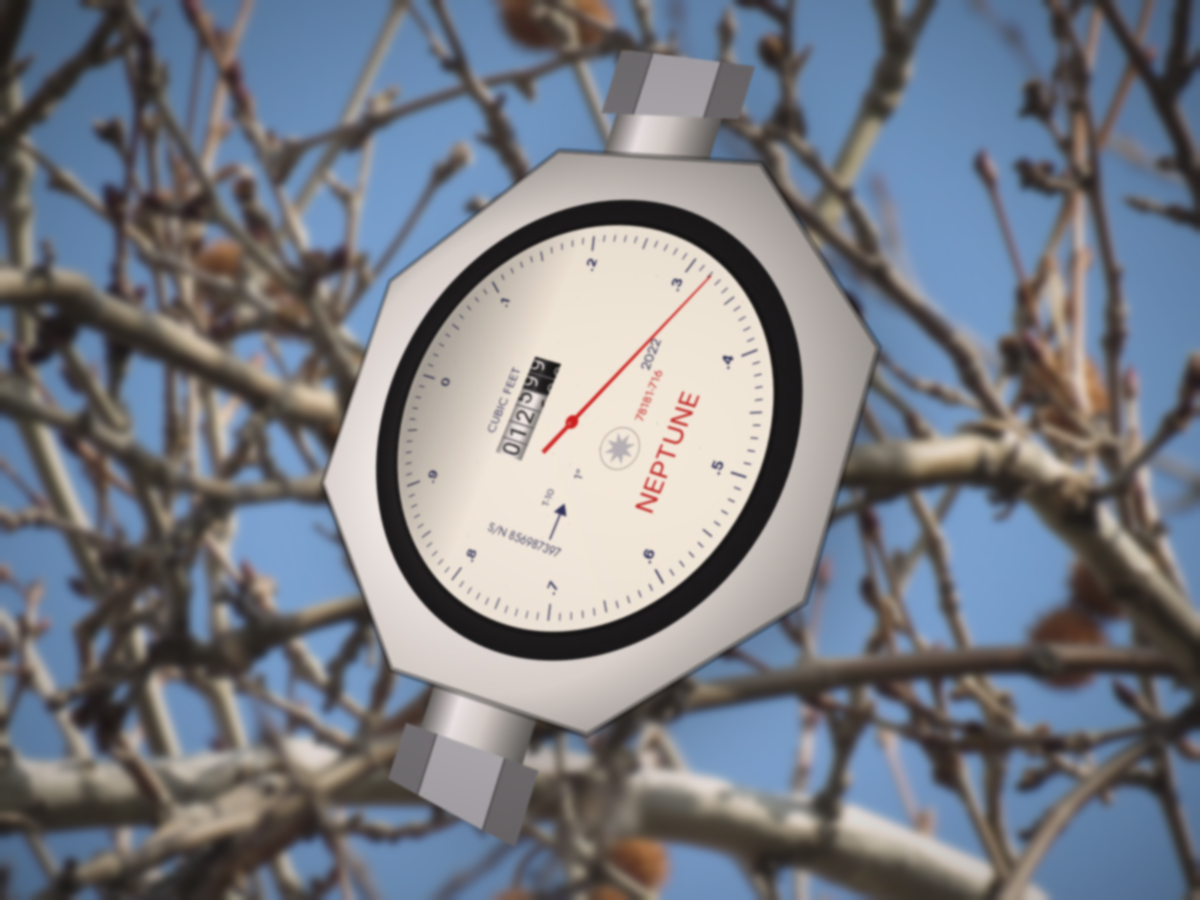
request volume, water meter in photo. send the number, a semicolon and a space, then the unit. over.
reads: 12599.32; ft³
